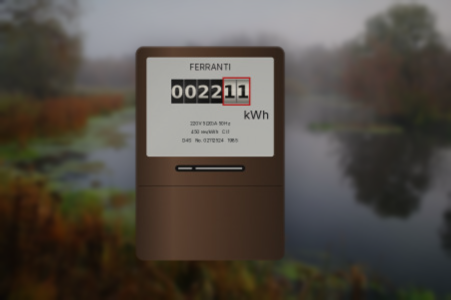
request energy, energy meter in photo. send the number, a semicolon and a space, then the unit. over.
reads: 22.11; kWh
